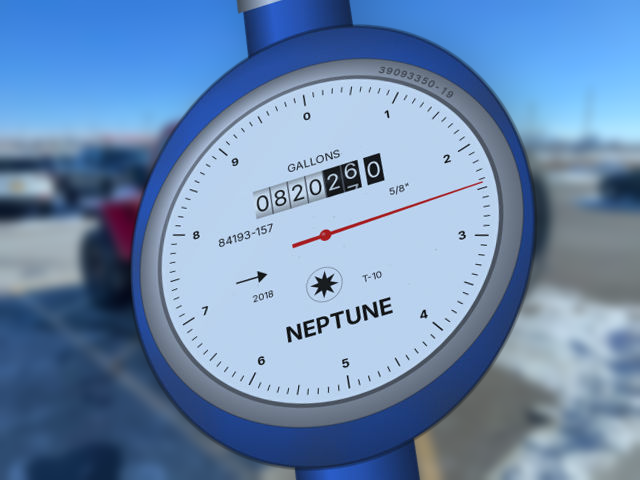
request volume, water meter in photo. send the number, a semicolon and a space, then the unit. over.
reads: 820262.4; gal
